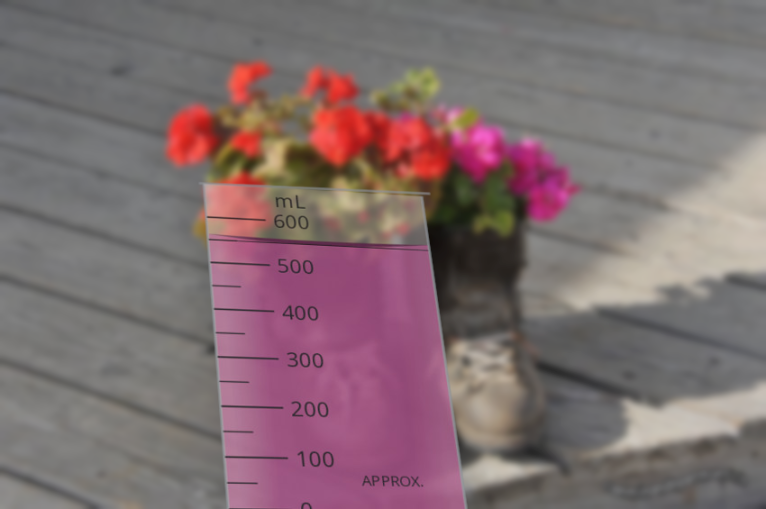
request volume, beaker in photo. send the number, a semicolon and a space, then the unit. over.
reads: 550; mL
